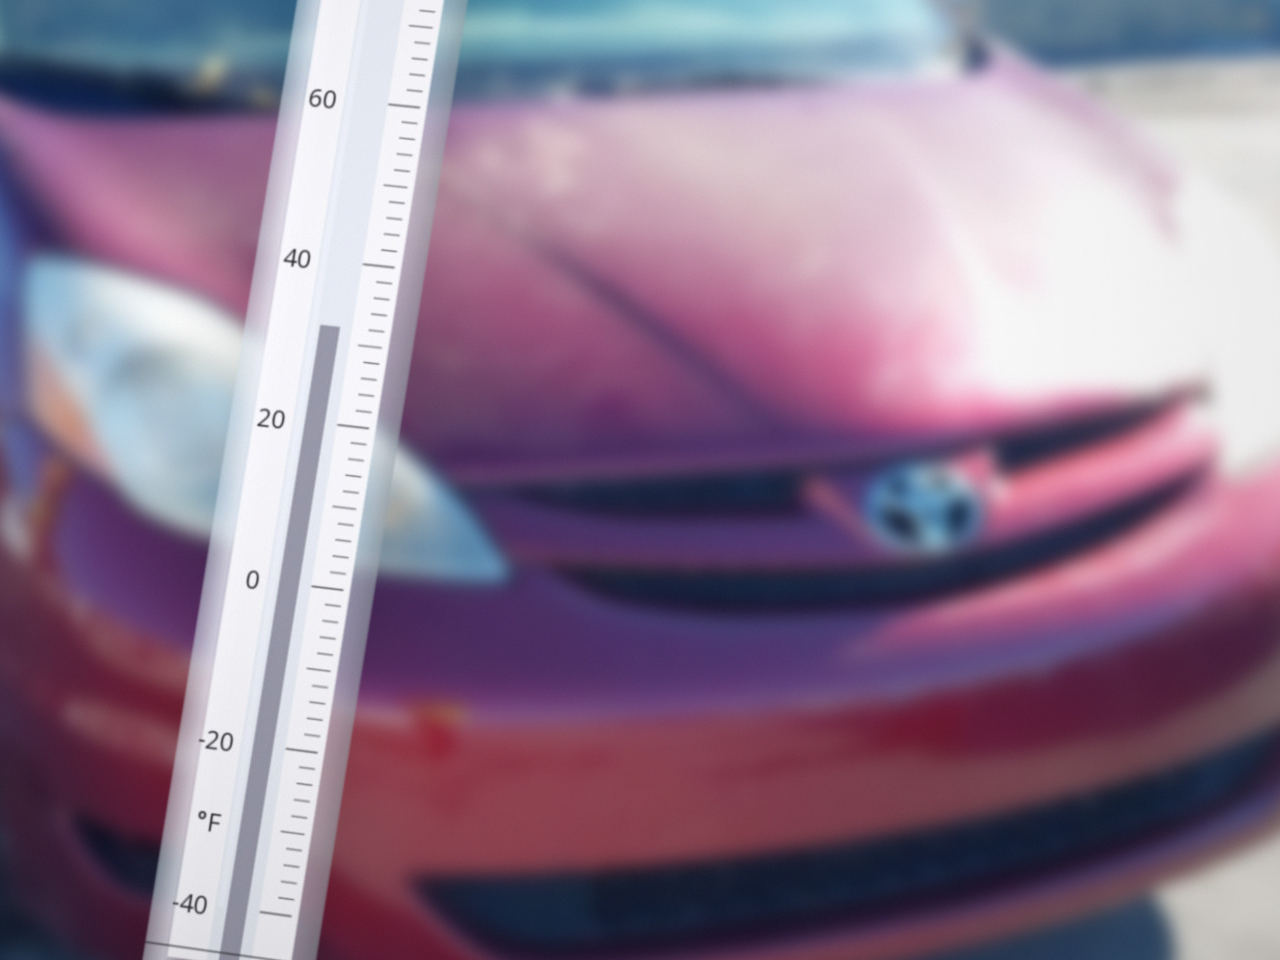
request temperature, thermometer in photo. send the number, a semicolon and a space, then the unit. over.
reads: 32; °F
